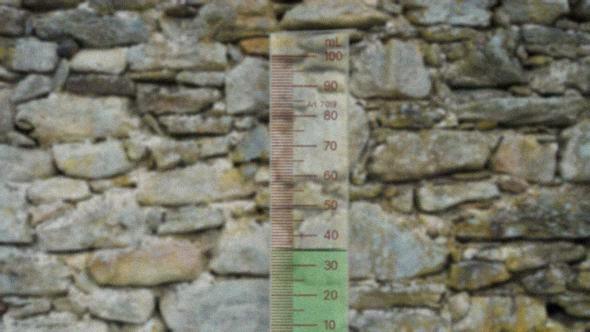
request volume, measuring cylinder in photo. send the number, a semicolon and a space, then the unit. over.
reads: 35; mL
